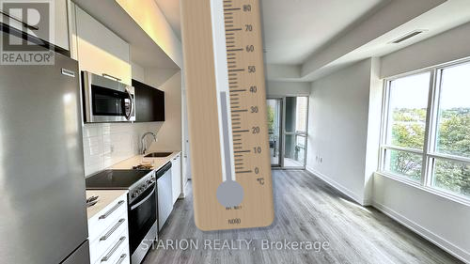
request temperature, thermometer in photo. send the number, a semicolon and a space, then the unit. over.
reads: 40; °C
